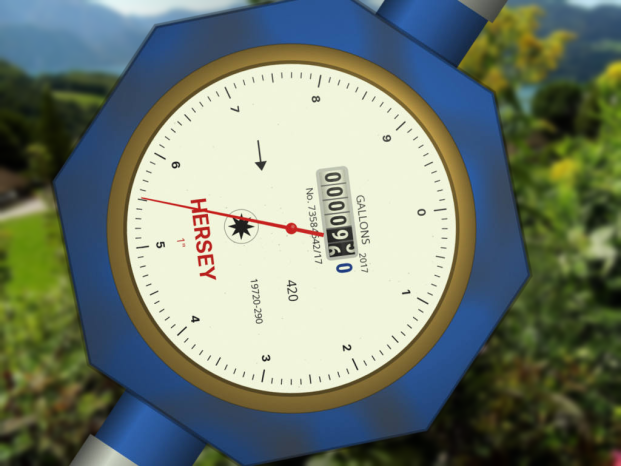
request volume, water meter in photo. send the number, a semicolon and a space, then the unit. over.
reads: 955.5; gal
